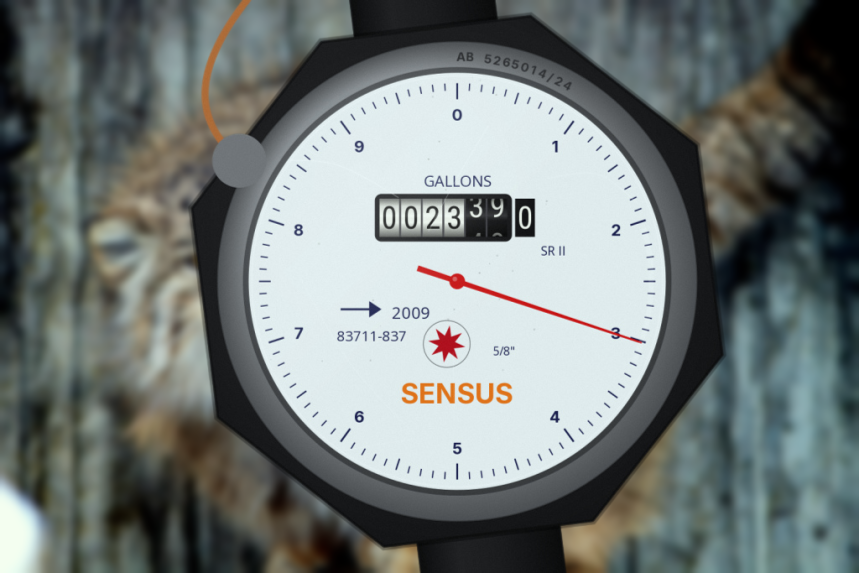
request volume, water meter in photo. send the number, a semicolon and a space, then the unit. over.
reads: 23393.0; gal
